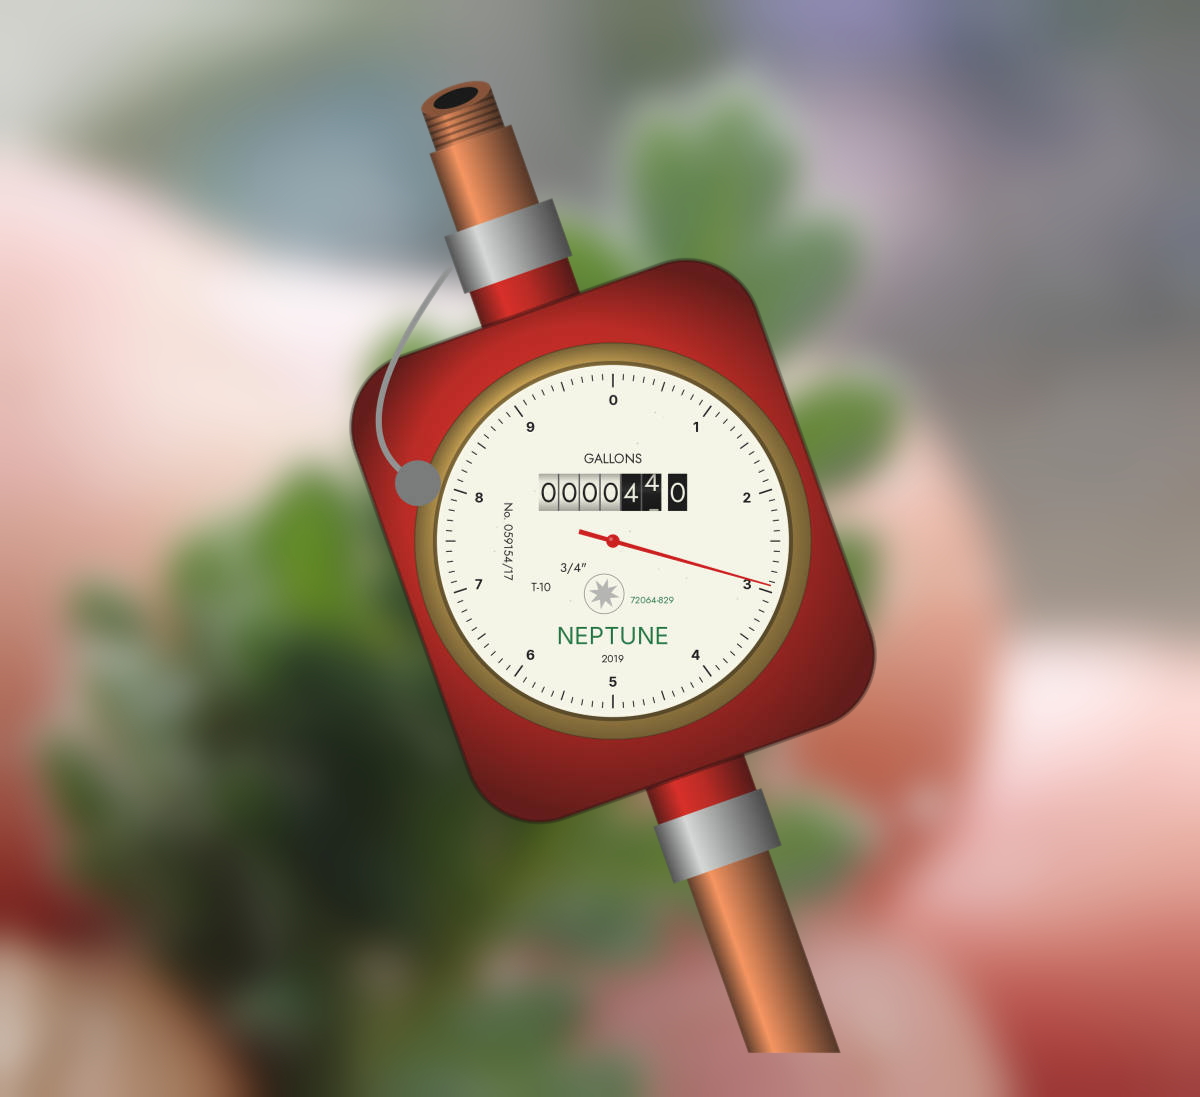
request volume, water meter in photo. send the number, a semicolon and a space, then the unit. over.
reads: 442.9; gal
